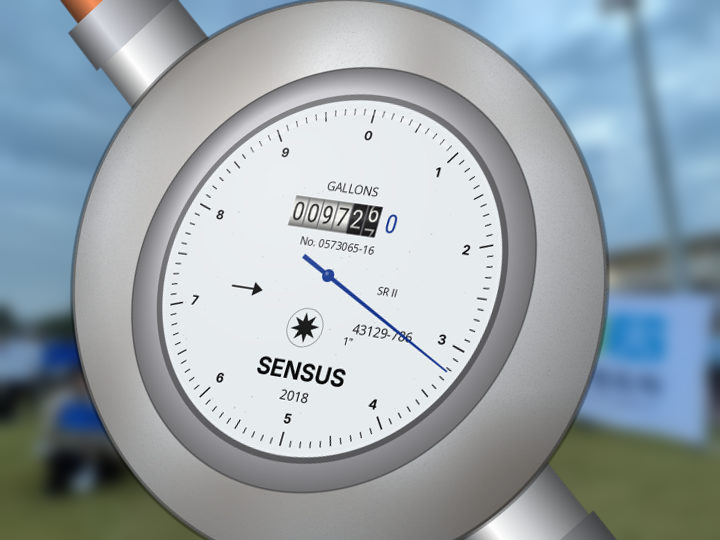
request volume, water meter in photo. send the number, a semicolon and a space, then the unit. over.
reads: 97263.2; gal
